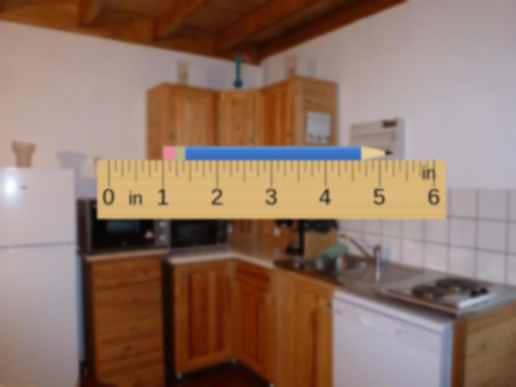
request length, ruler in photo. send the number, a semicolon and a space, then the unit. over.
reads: 4.25; in
